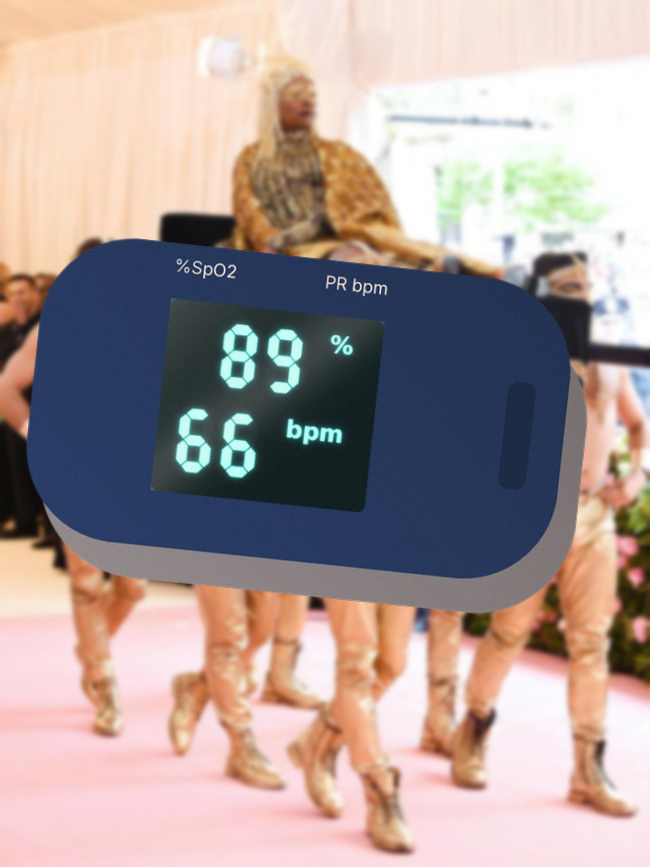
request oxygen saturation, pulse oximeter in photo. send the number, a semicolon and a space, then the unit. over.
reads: 89; %
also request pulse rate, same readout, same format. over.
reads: 66; bpm
